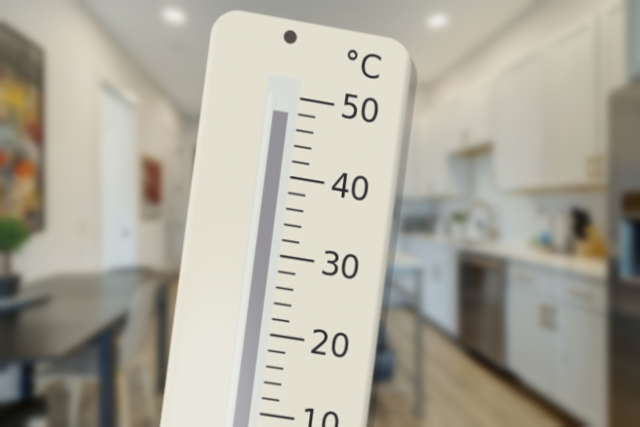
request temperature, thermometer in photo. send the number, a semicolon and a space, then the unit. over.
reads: 48; °C
